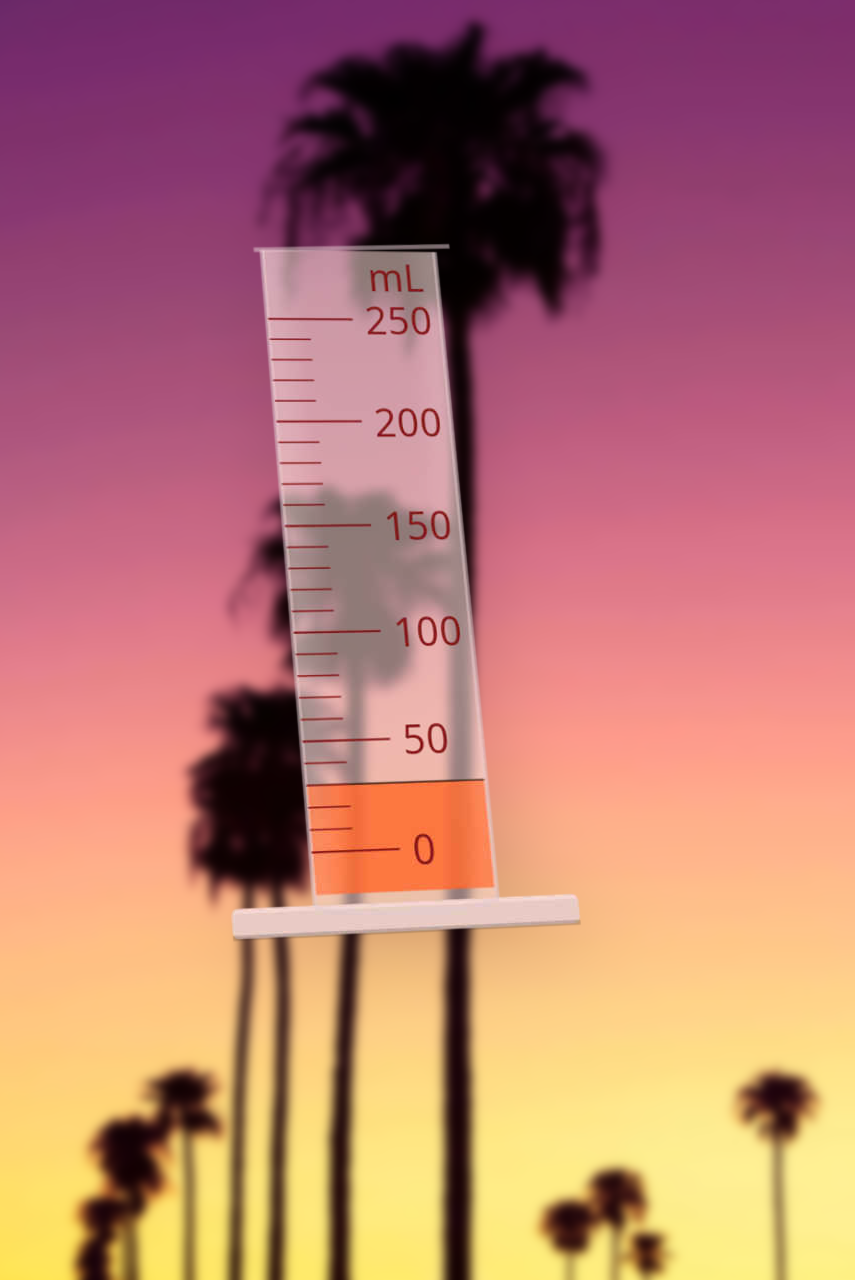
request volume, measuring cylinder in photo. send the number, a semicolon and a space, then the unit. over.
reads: 30; mL
